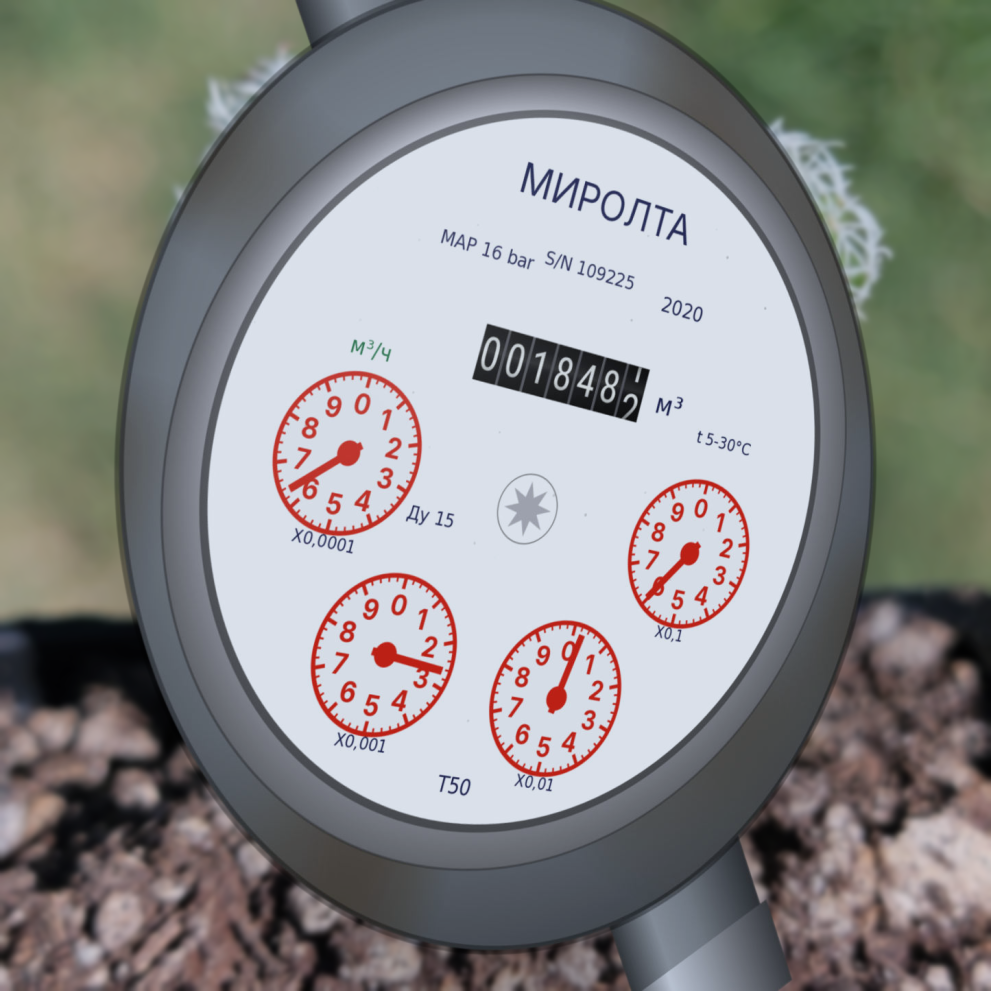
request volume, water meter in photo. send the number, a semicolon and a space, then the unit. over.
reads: 18481.6026; m³
